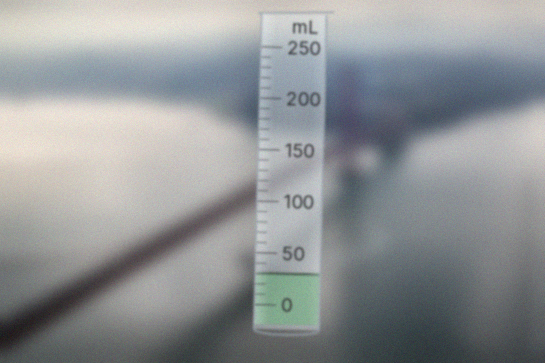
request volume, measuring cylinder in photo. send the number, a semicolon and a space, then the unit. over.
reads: 30; mL
